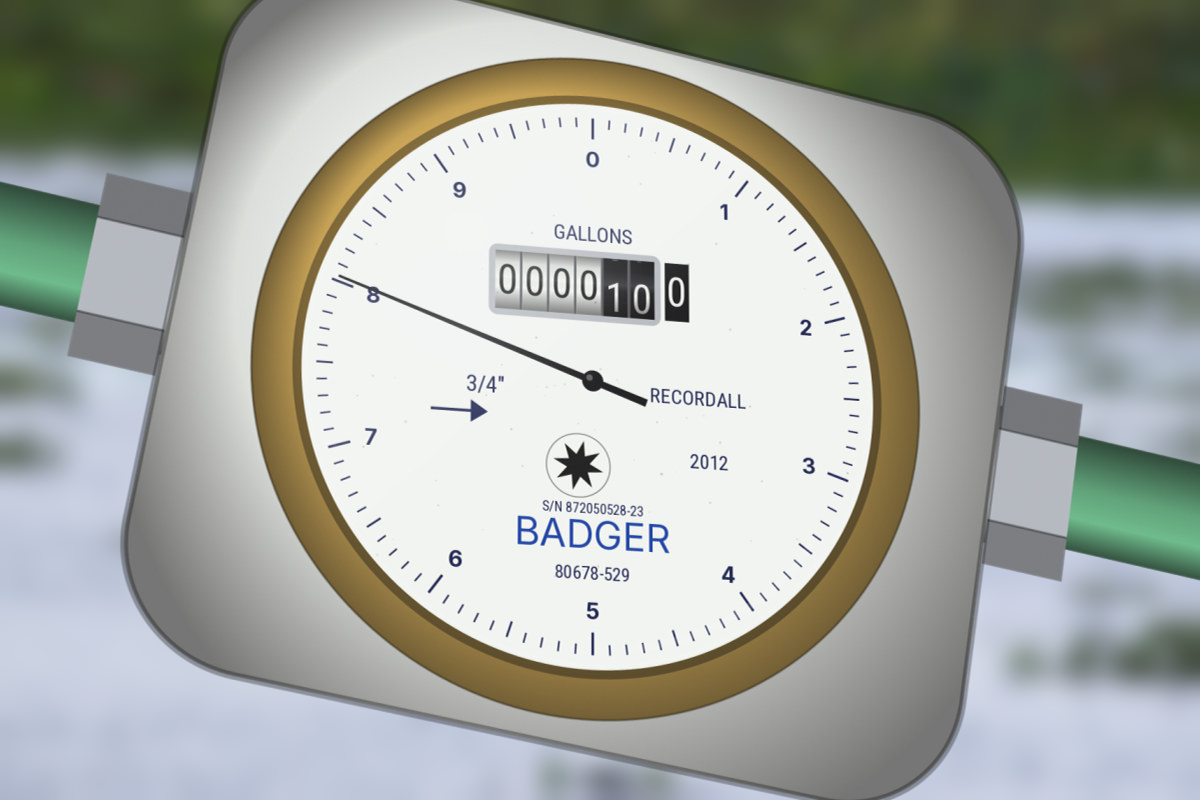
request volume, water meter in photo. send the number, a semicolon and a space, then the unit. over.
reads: 98.0; gal
